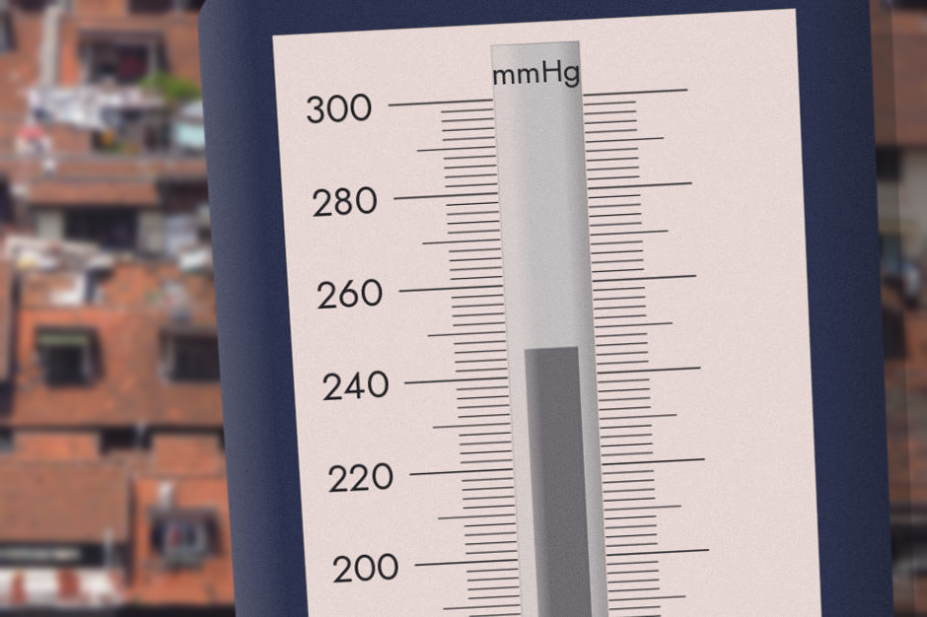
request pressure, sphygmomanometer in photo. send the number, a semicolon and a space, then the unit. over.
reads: 246; mmHg
